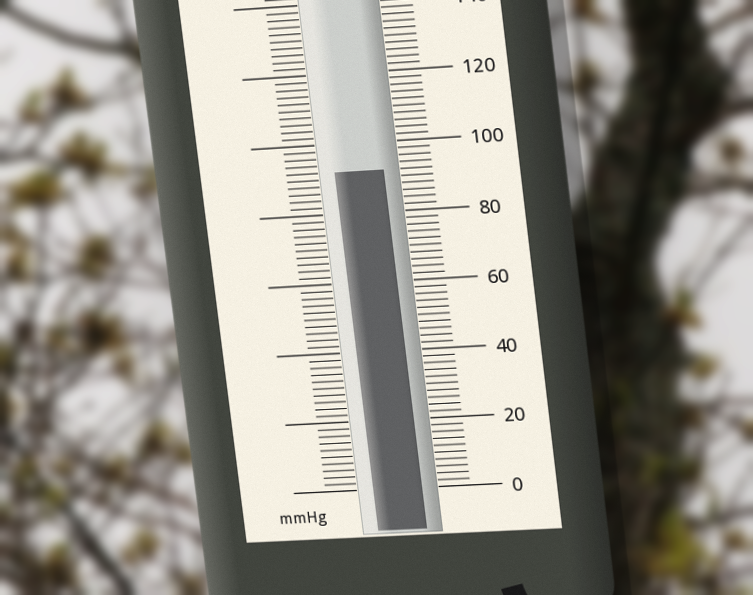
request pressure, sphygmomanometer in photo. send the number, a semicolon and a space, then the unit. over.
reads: 92; mmHg
